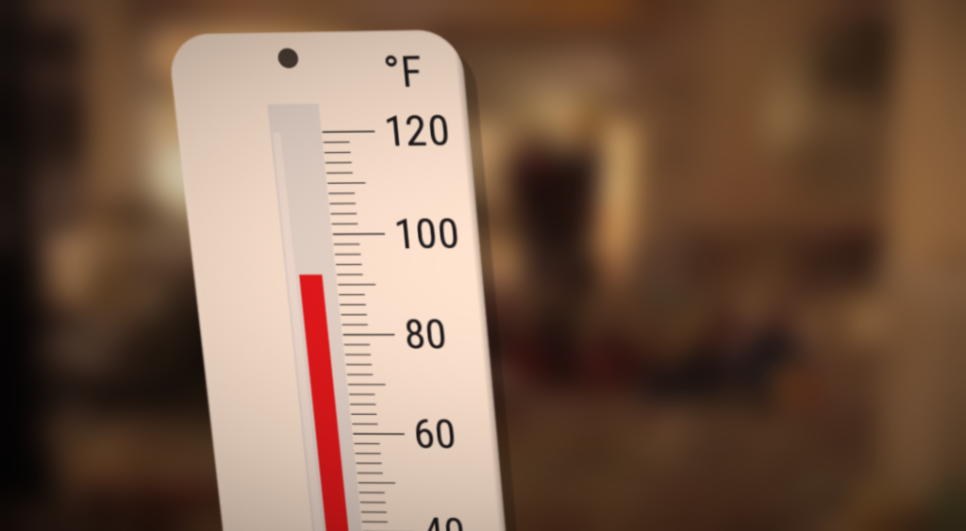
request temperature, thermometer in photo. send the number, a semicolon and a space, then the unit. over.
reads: 92; °F
